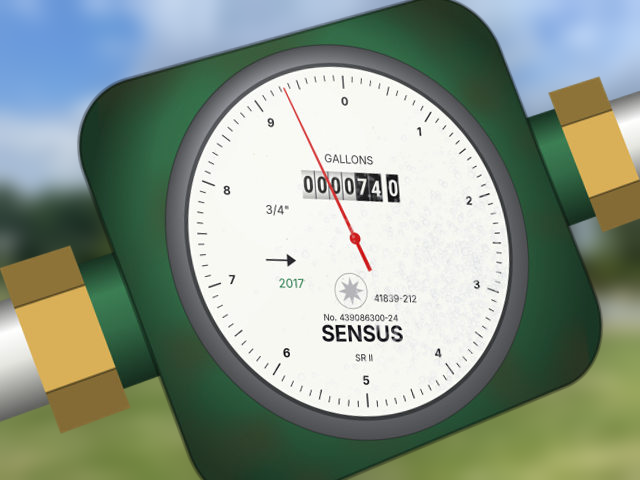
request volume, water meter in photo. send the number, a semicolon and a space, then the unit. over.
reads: 739.3; gal
